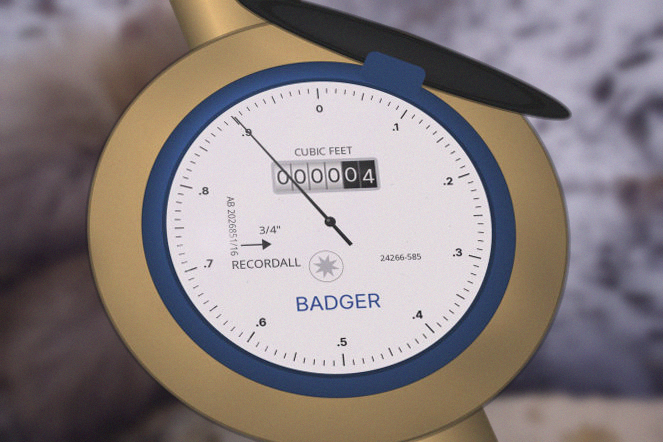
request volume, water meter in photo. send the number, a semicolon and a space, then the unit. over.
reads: 3.90; ft³
